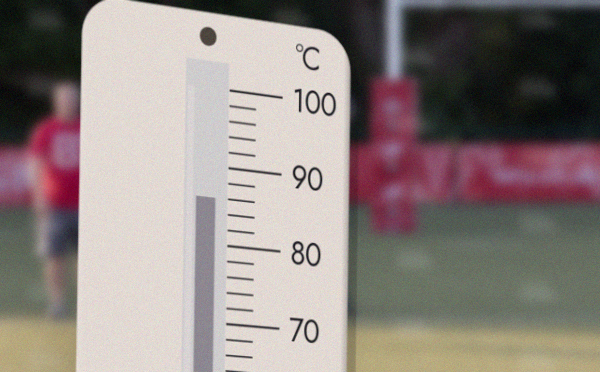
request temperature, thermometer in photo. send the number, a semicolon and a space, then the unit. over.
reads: 86; °C
